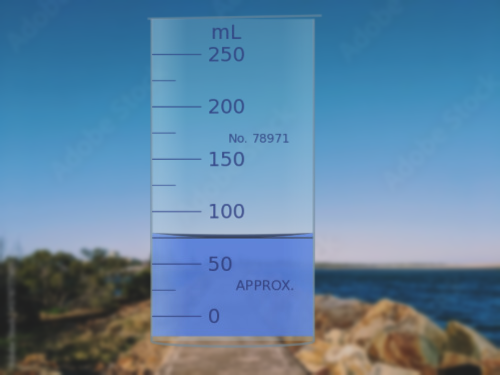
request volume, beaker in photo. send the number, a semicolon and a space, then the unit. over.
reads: 75; mL
